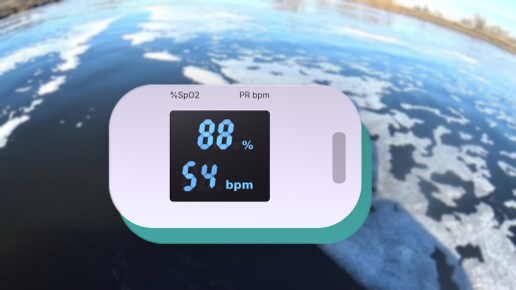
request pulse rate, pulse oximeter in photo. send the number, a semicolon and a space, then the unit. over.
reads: 54; bpm
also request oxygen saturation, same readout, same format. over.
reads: 88; %
